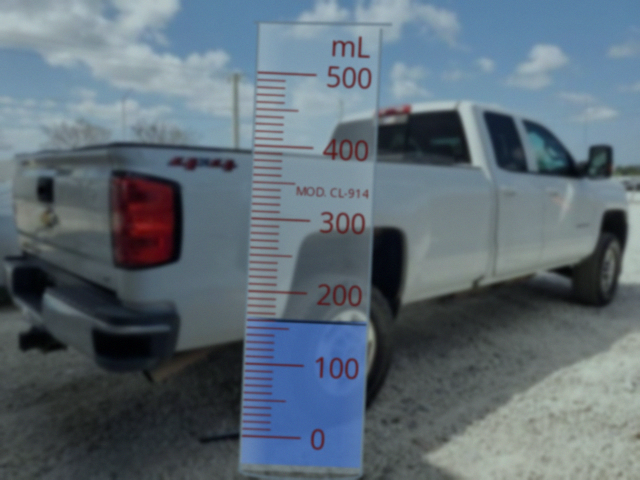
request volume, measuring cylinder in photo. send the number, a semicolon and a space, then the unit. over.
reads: 160; mL
